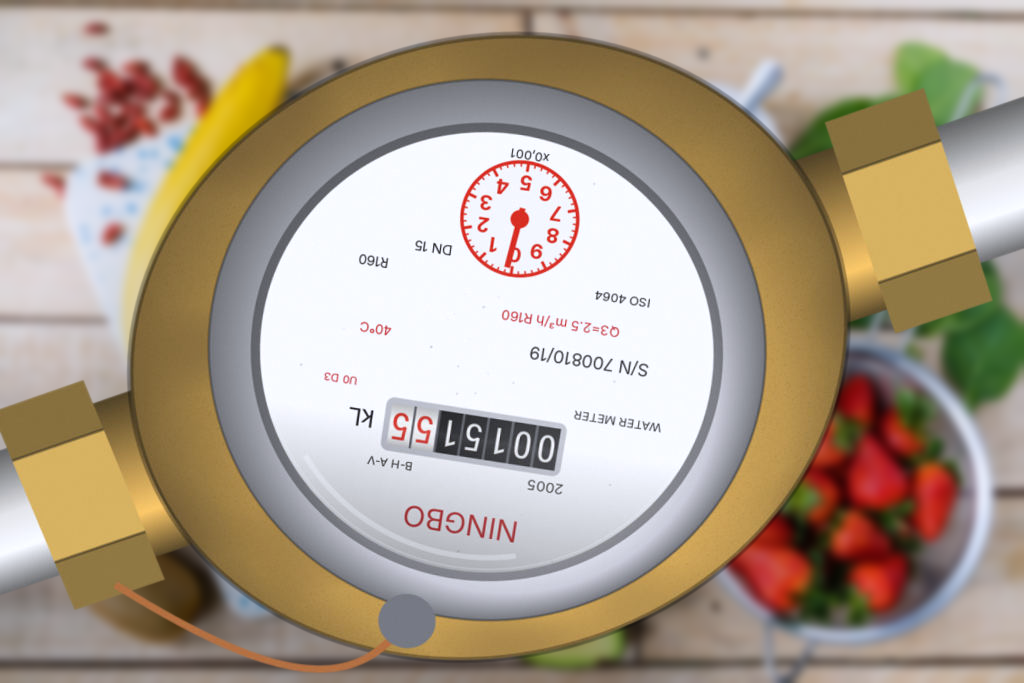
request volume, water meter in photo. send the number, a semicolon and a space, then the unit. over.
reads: 151.550; kL
